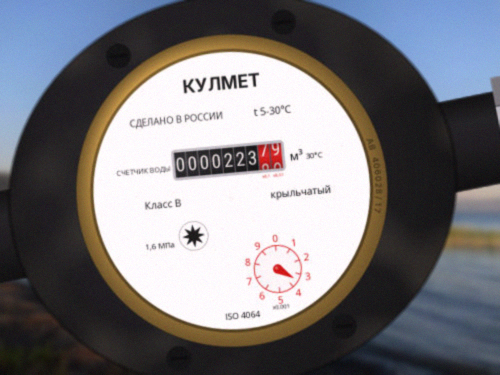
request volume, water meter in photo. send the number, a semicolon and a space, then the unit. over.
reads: 223.793; m³
